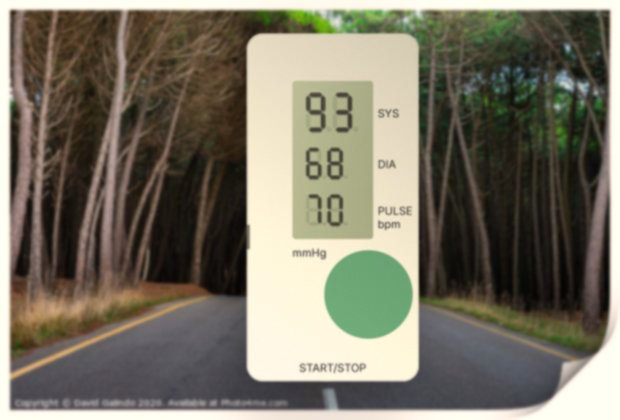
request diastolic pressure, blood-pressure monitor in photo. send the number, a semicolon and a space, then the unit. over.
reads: 68; mmHg
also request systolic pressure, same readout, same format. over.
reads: 93; mmHg
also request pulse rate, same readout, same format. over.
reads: 70; bpm
